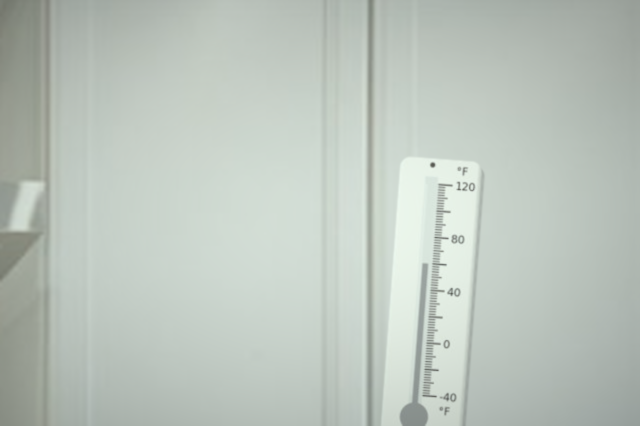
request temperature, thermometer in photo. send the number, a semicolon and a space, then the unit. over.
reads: 60; °F
